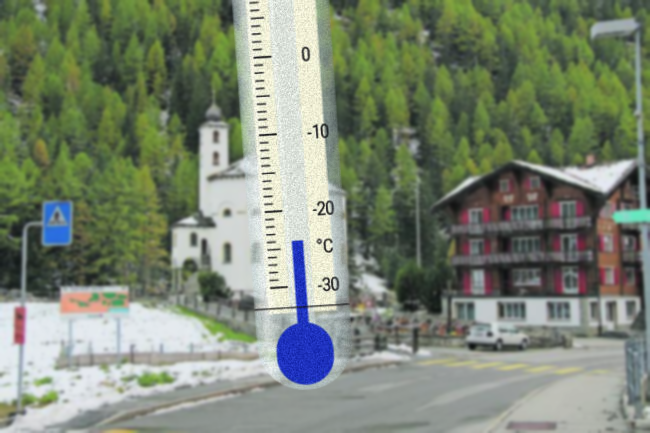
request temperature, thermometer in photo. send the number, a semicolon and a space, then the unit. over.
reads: -24; °C
